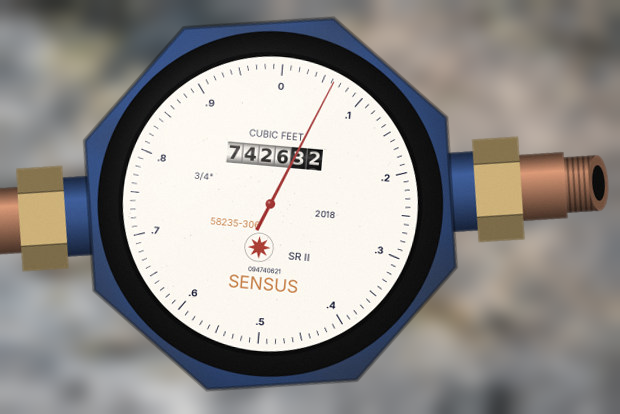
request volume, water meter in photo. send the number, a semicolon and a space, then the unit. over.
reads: 742632.06; ft³
